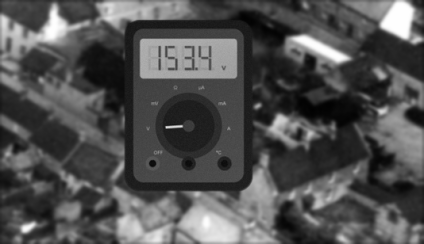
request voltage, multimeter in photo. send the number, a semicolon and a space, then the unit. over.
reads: 153.4; V
